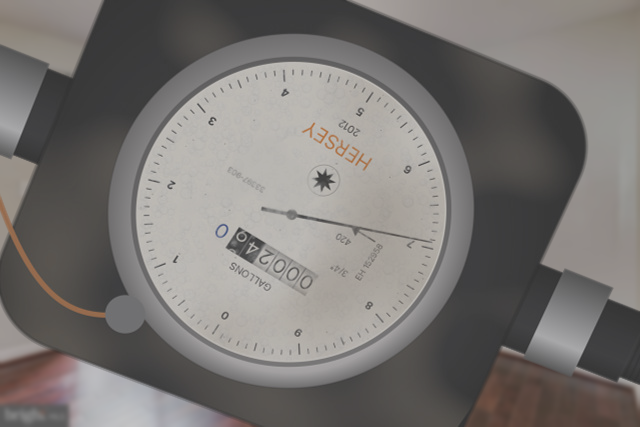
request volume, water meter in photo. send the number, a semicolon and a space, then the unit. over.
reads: 2486.9; gal
